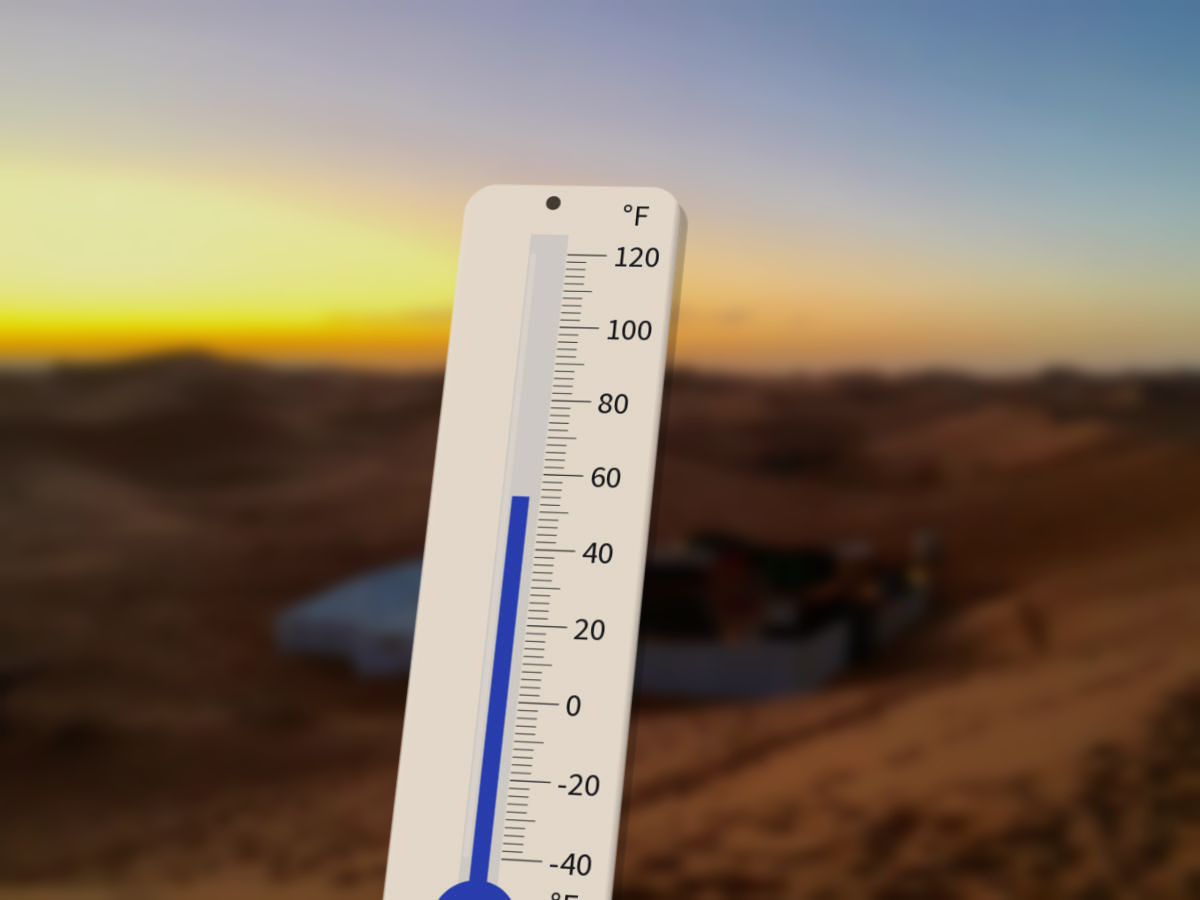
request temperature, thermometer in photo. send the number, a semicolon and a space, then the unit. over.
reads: 54; °F
